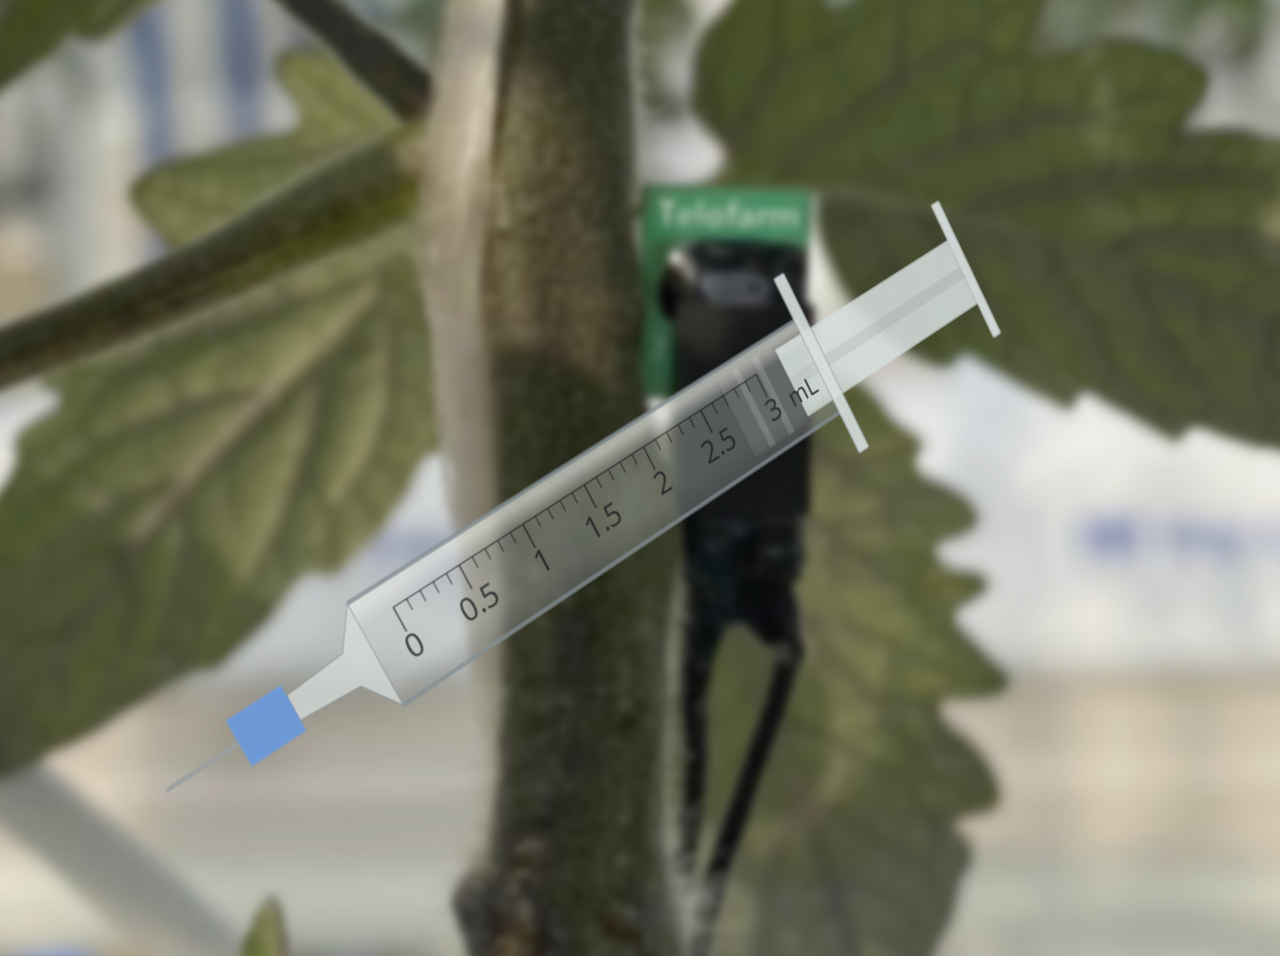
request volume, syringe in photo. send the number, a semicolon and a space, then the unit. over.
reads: 2.7; mL
